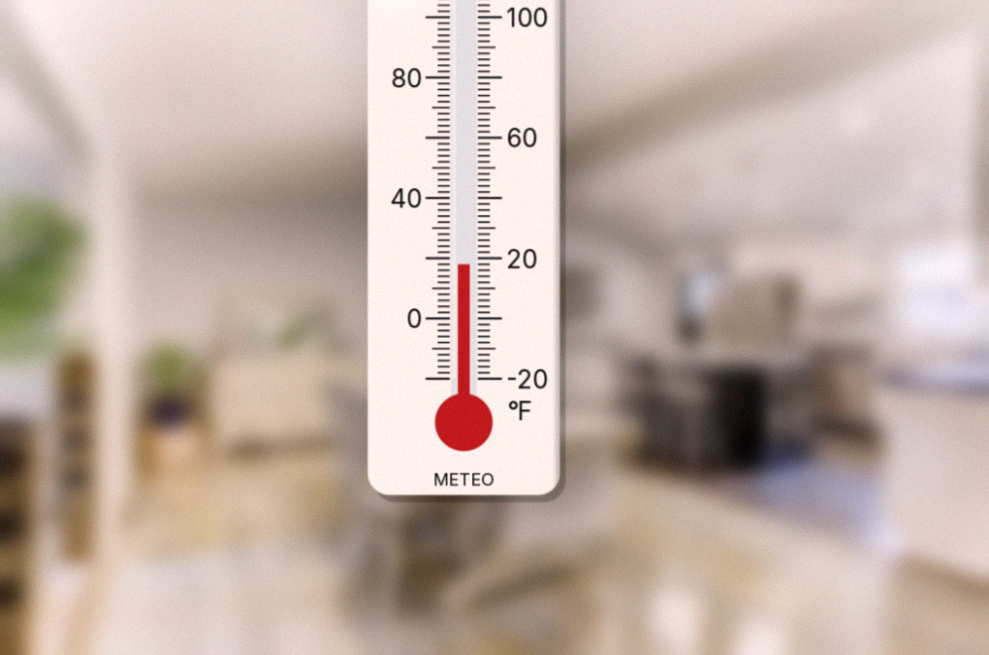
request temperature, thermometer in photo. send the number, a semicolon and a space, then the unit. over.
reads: 18; °F
